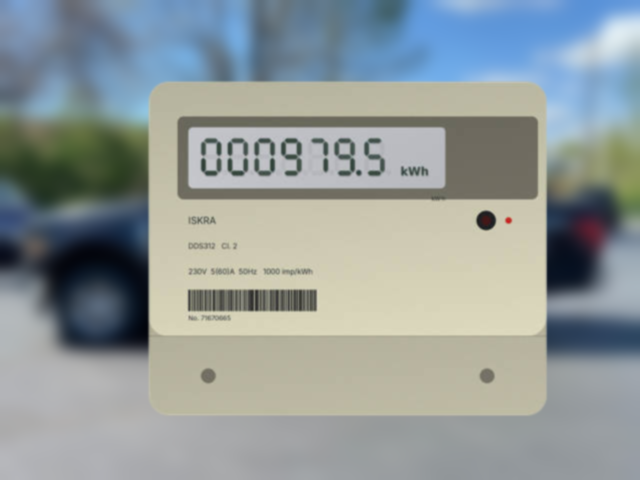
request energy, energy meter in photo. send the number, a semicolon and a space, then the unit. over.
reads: 979.5; kWh
